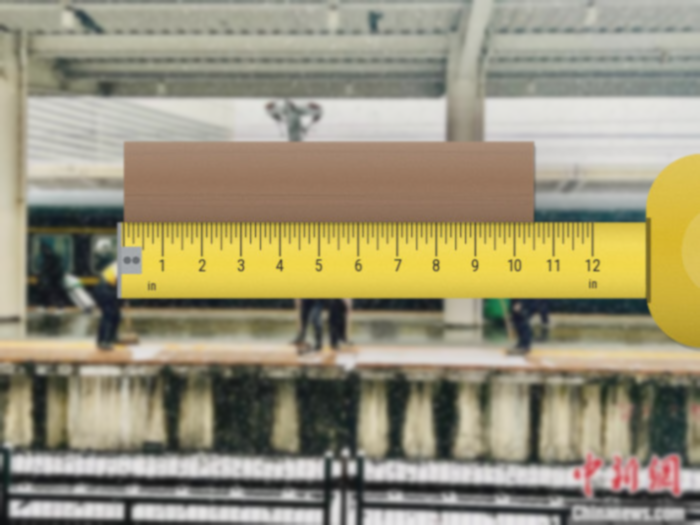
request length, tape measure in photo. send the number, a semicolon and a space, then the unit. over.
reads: 10.5; in
